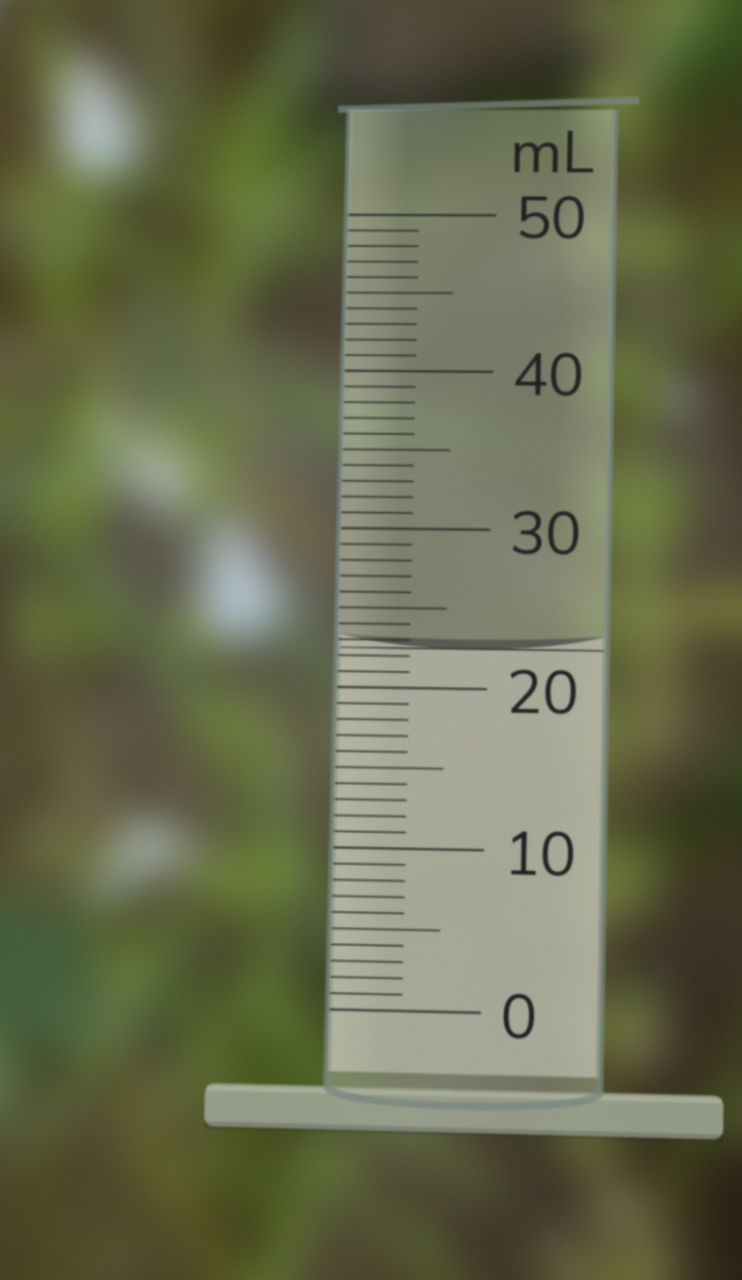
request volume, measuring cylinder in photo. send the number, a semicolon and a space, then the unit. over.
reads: 22.5; mL
